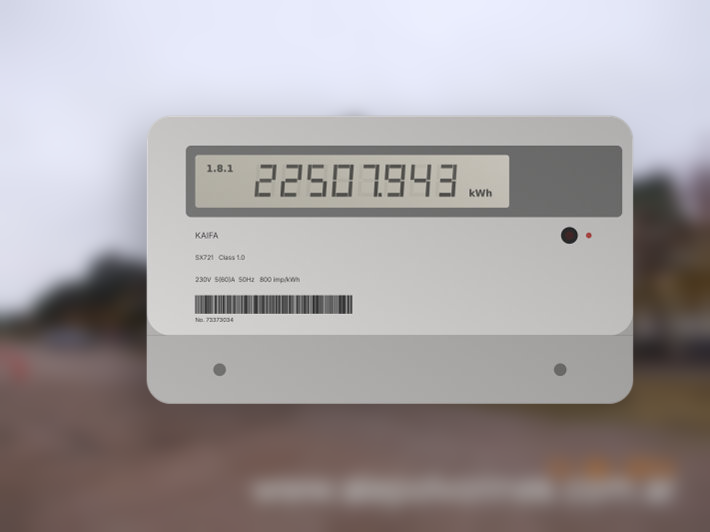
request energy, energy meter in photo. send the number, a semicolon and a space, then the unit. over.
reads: 22507.943; kWh
